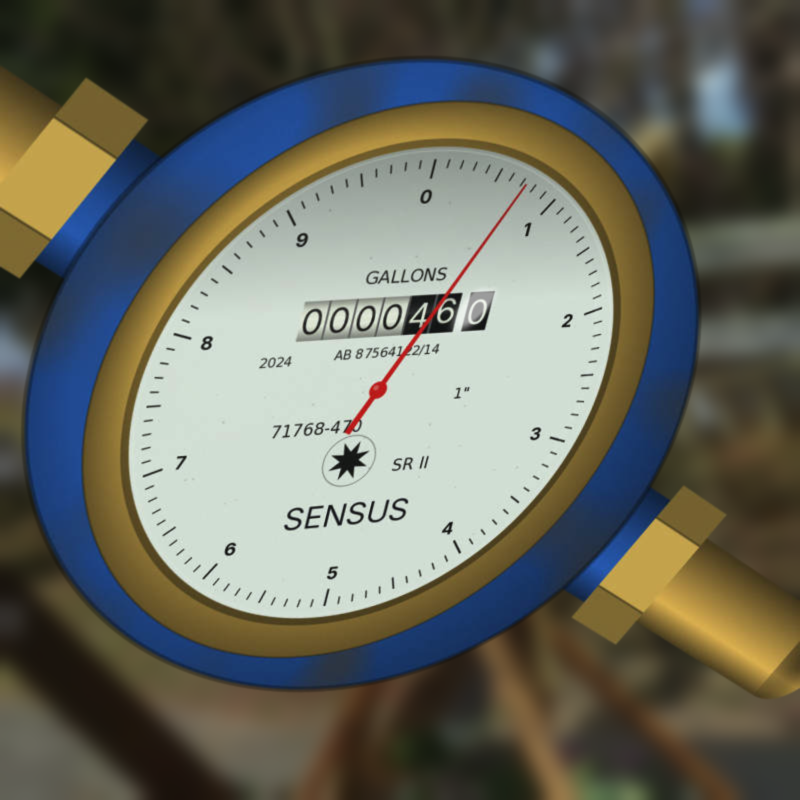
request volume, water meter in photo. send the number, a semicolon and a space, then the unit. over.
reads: 460.7; gal
